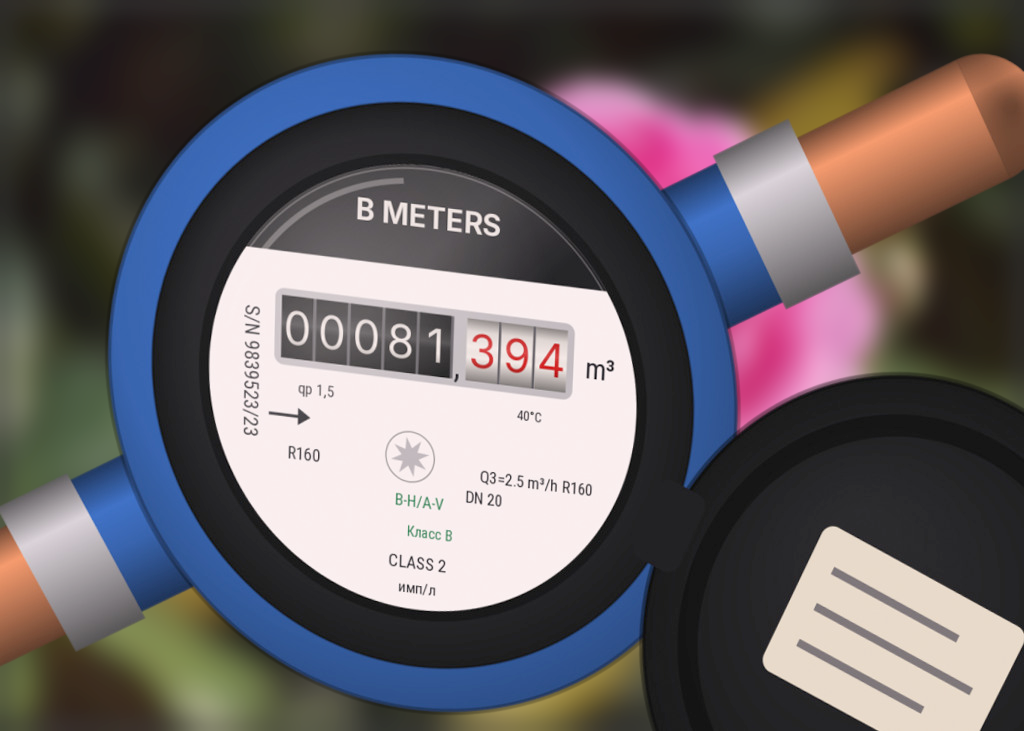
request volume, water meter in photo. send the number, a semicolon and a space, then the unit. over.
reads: 81.394; m³
